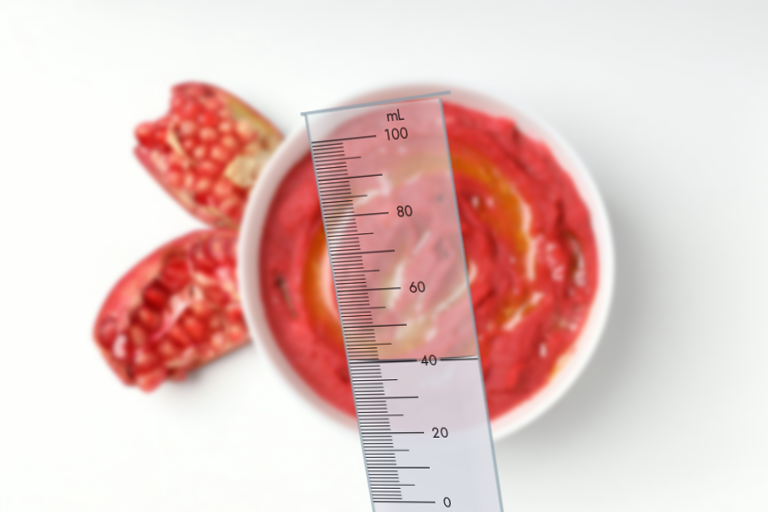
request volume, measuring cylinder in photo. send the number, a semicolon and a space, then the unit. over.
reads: 40; mL
